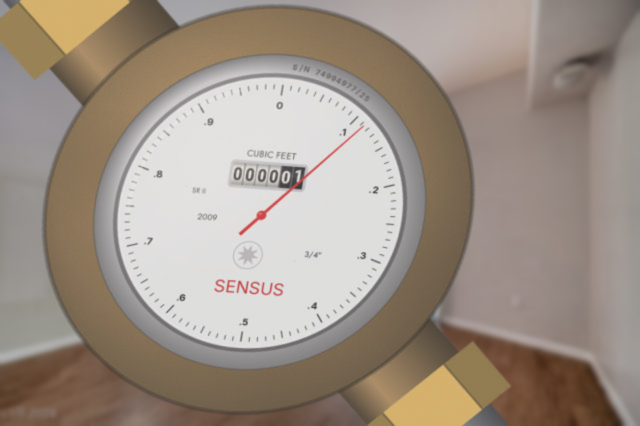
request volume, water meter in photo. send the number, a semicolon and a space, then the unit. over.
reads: 1.11; ft³
